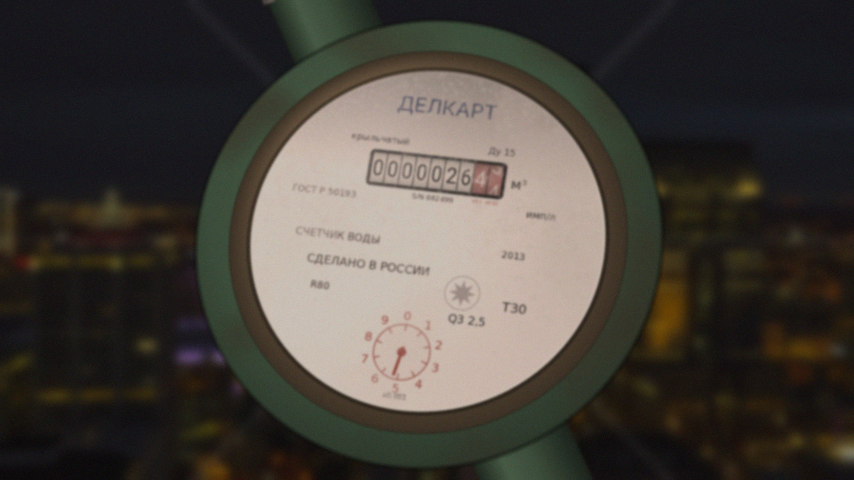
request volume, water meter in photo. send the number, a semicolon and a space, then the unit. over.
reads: 26.435; m³
